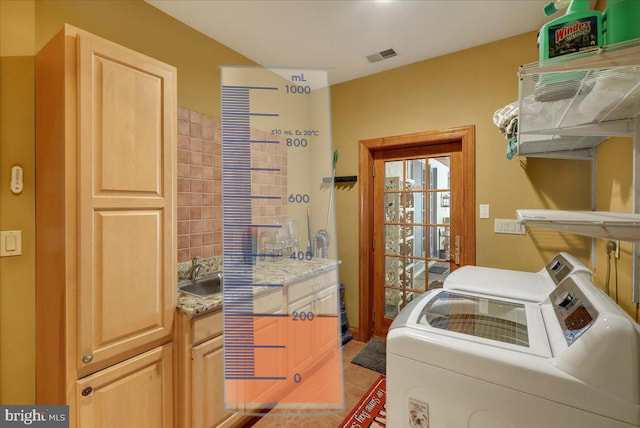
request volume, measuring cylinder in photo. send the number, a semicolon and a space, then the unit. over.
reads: 200; mL
